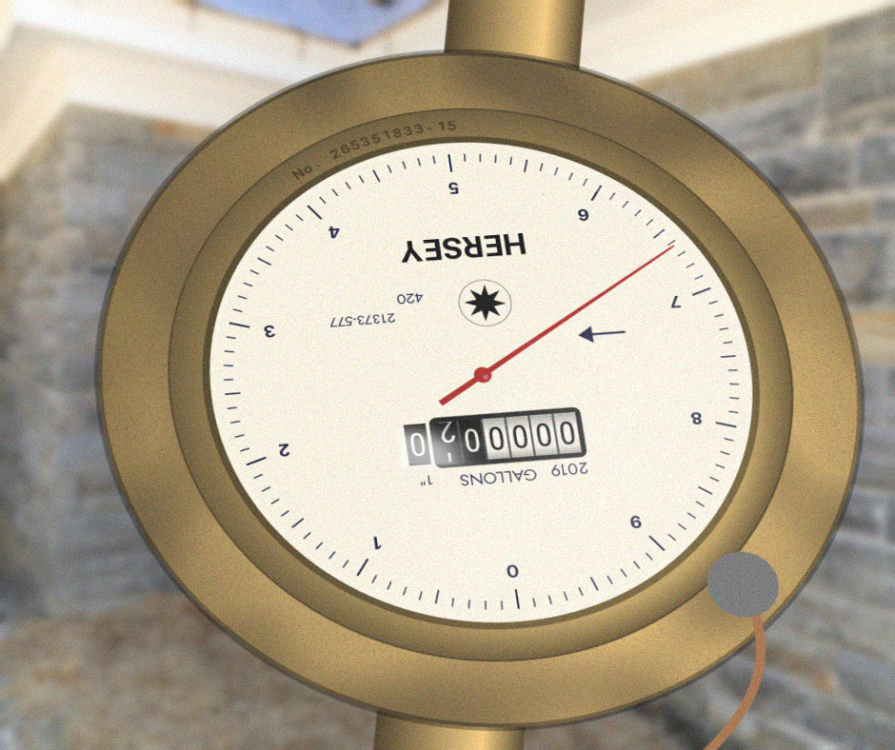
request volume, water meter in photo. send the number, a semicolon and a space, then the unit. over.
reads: 16.6; gal
